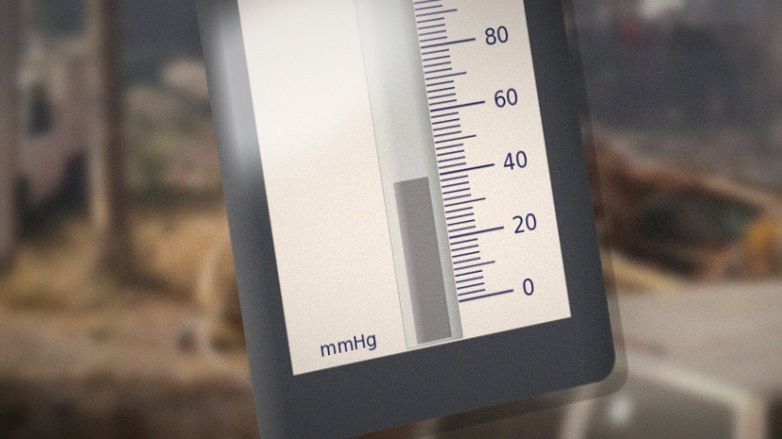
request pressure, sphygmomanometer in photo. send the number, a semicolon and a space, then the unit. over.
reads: 40; mmHg
